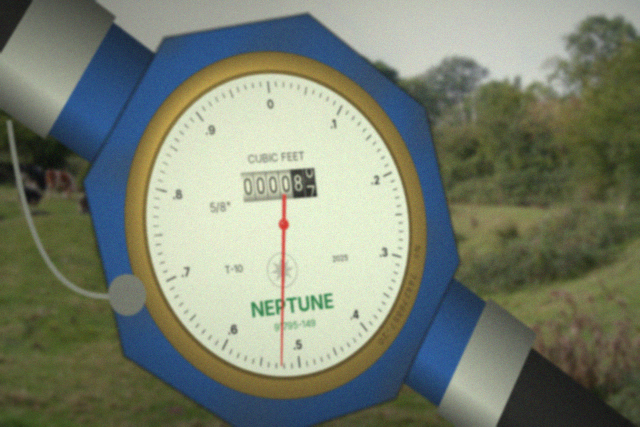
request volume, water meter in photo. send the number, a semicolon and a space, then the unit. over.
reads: 86.52; ft³
